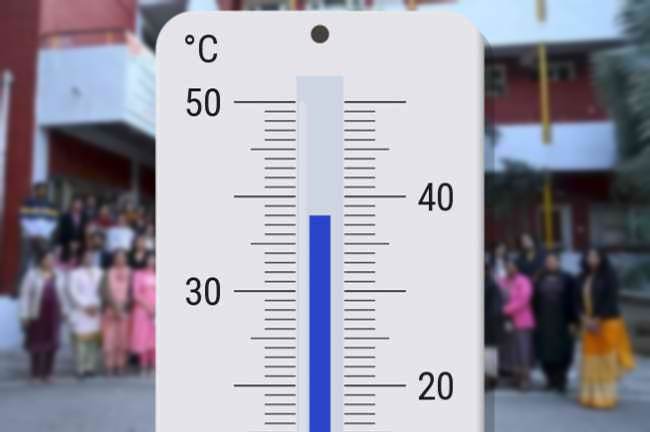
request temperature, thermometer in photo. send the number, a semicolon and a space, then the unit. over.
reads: 38; °C
